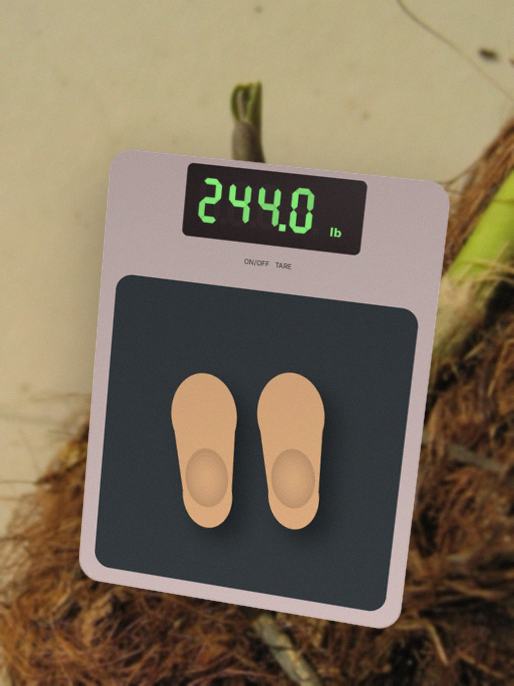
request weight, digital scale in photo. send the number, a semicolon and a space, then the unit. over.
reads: 244.0; lb
